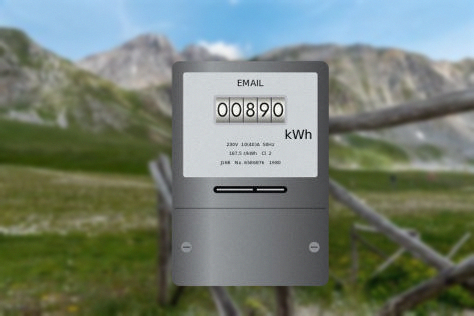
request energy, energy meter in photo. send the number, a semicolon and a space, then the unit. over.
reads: 890; kWh
